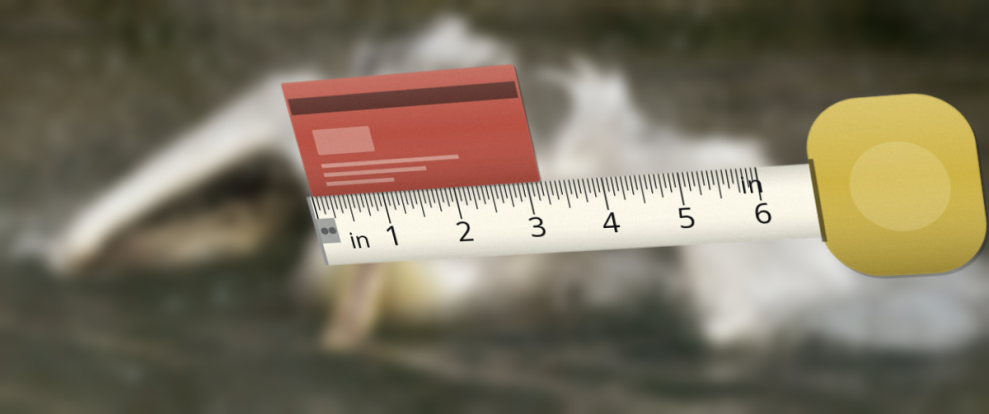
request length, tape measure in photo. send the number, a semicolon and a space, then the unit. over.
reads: 3.1875; in
